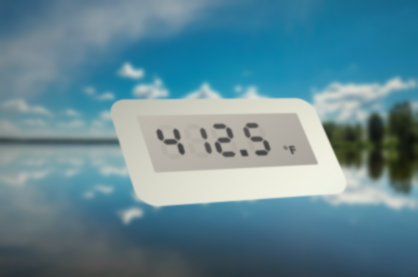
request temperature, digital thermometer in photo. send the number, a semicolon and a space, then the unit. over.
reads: 412.5; °F
